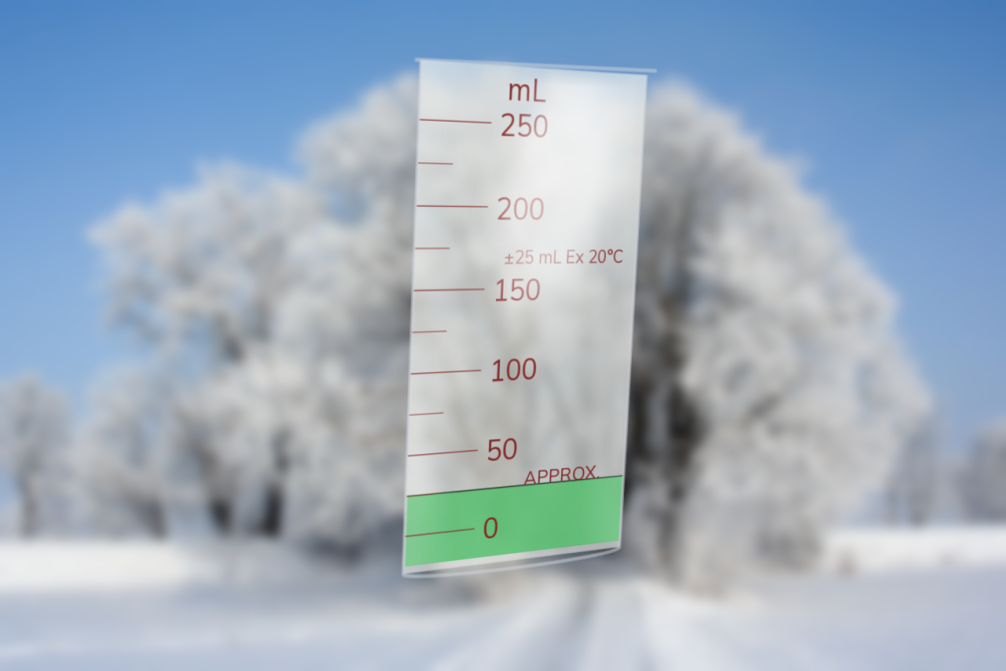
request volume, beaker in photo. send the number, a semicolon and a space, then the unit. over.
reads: 25; mL
